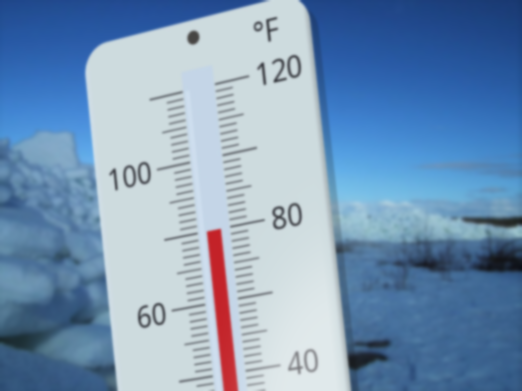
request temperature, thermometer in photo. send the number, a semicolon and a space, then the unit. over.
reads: 80; °F
